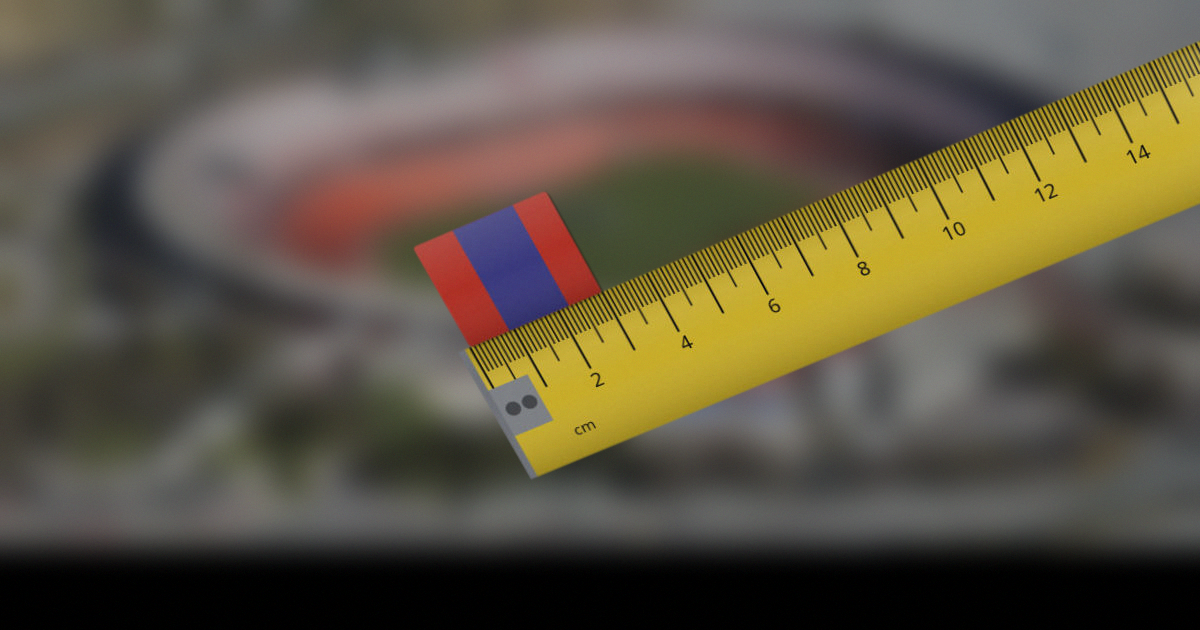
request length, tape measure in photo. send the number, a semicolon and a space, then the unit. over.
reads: 3; cm
